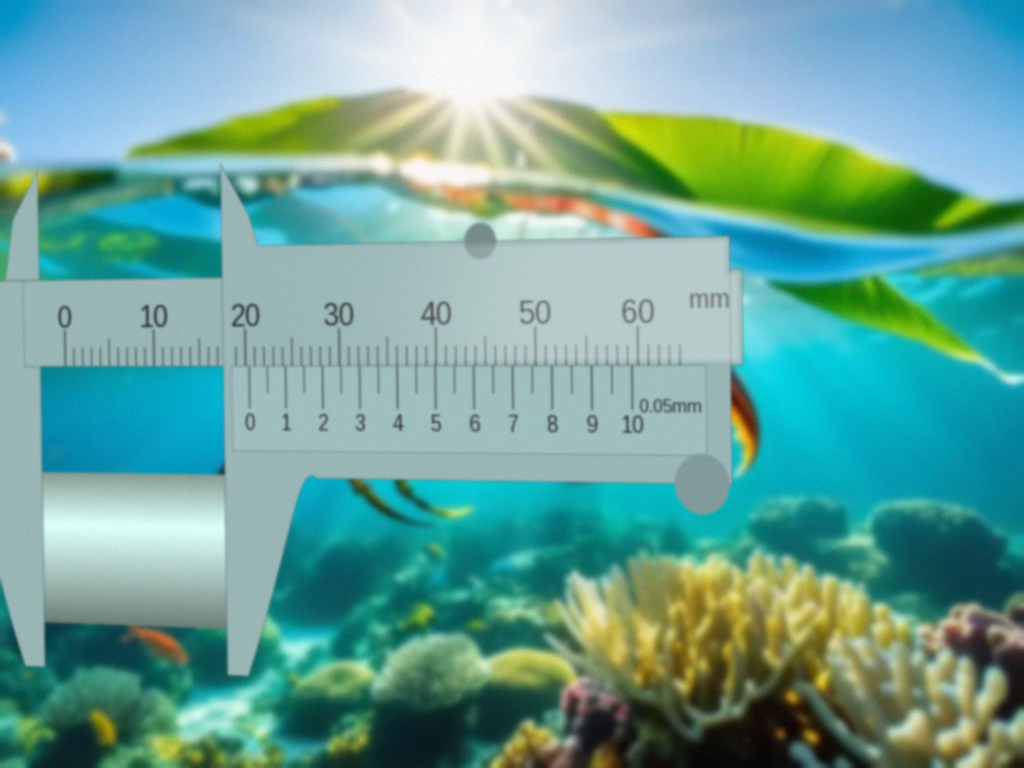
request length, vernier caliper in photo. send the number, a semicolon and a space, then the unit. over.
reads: 20.4; mm
